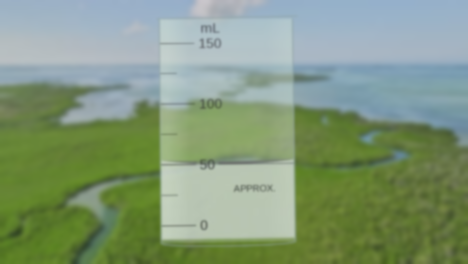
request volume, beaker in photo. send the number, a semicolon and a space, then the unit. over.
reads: 50; mL
